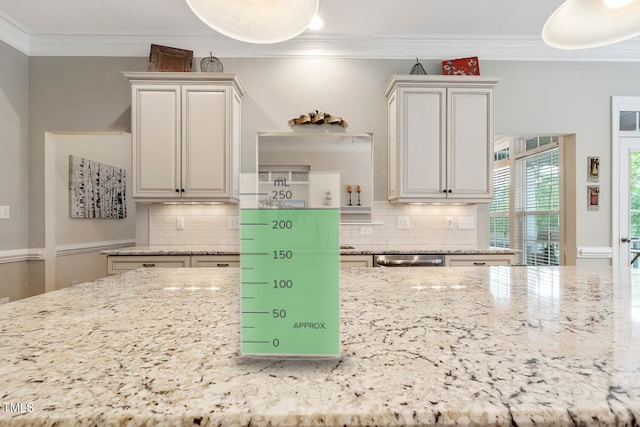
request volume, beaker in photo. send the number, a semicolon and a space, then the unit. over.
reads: 225; mL
